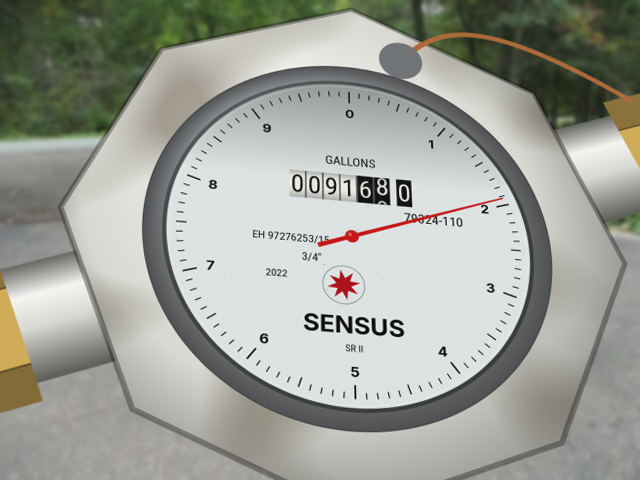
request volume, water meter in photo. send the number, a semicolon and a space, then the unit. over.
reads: 91681.9; gal
